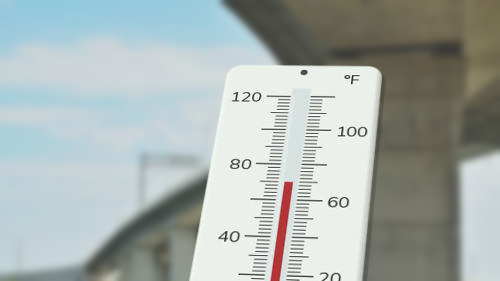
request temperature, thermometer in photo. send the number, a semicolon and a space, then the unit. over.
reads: 70; °F
